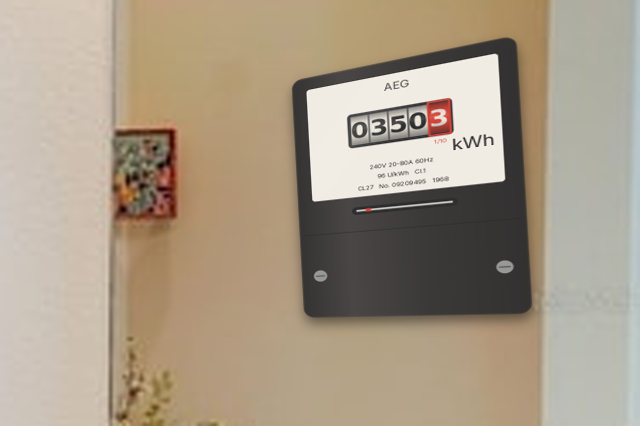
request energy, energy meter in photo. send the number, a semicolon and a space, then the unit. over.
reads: 350.3; kWh
